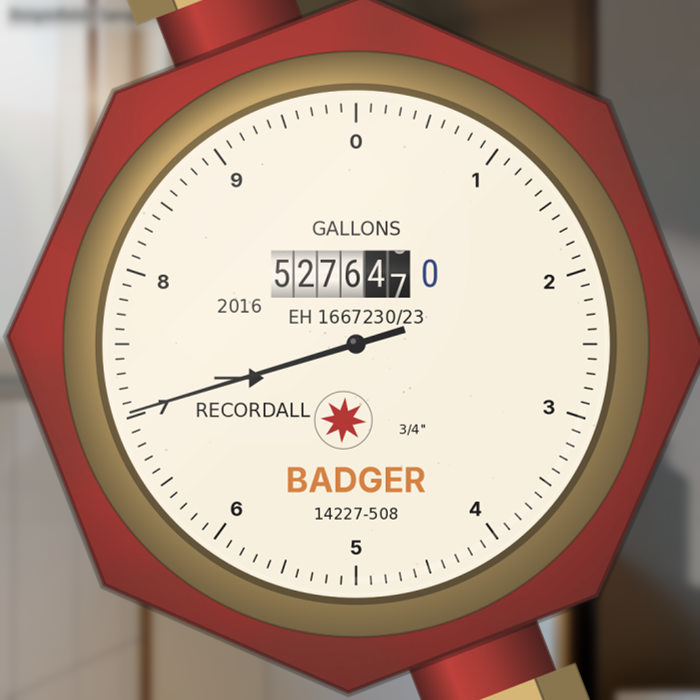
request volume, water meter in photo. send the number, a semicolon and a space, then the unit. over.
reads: 5276467.0; gal
